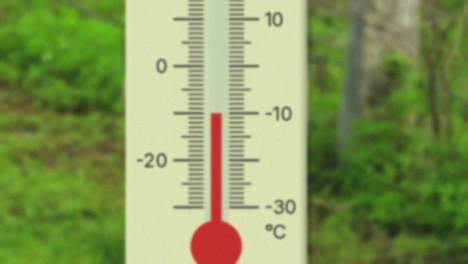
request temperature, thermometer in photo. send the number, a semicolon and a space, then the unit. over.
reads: -10; °C
